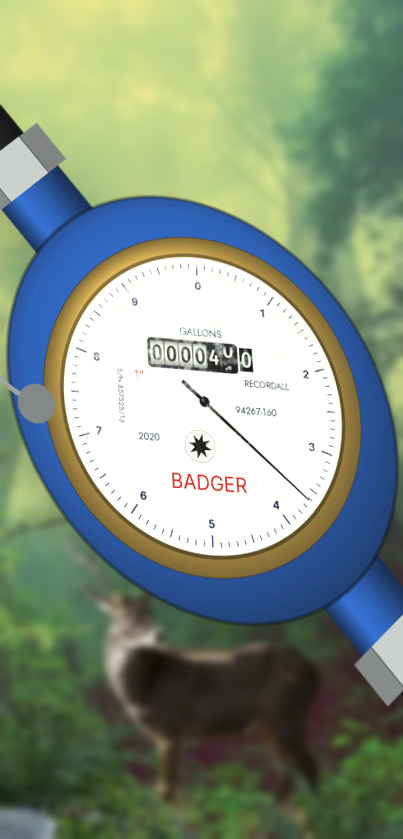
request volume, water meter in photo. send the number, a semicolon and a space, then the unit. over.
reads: 403.6; gal
